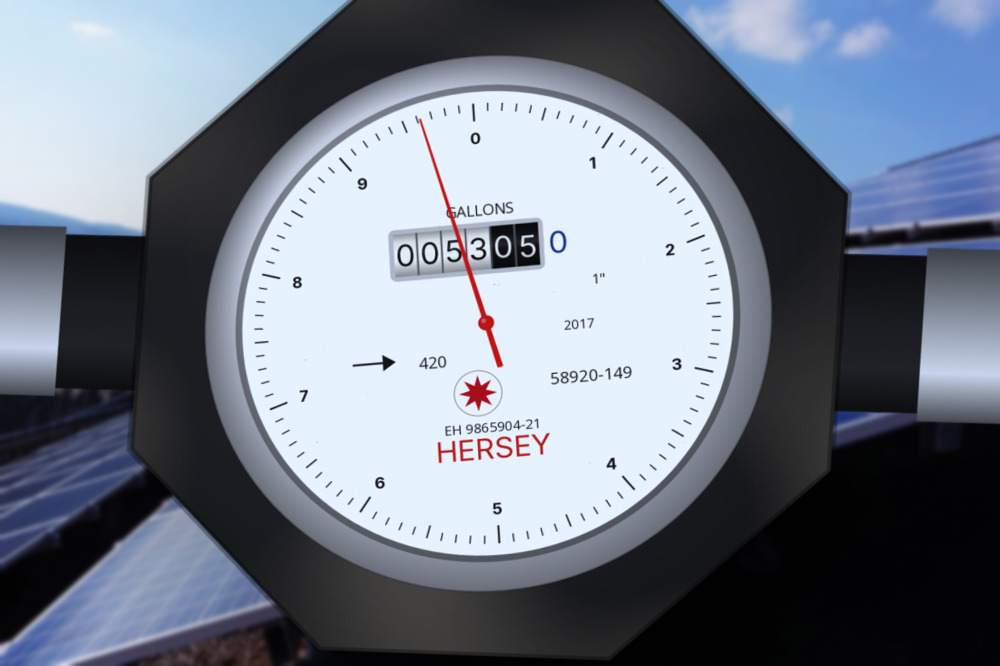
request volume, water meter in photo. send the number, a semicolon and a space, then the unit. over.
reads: 53049.6; gal
